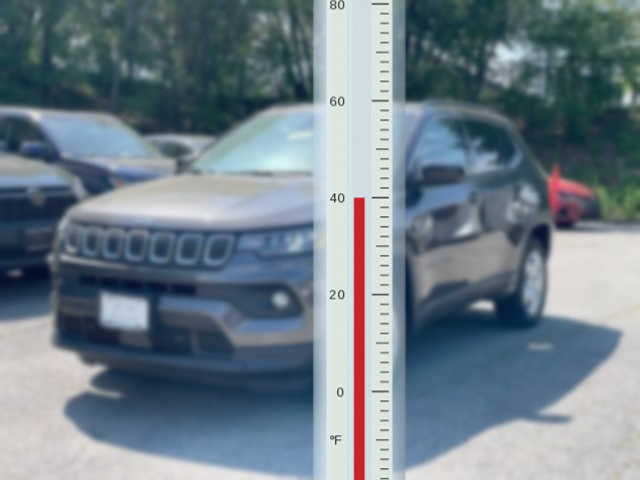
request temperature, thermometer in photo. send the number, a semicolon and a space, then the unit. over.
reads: 40; °F
